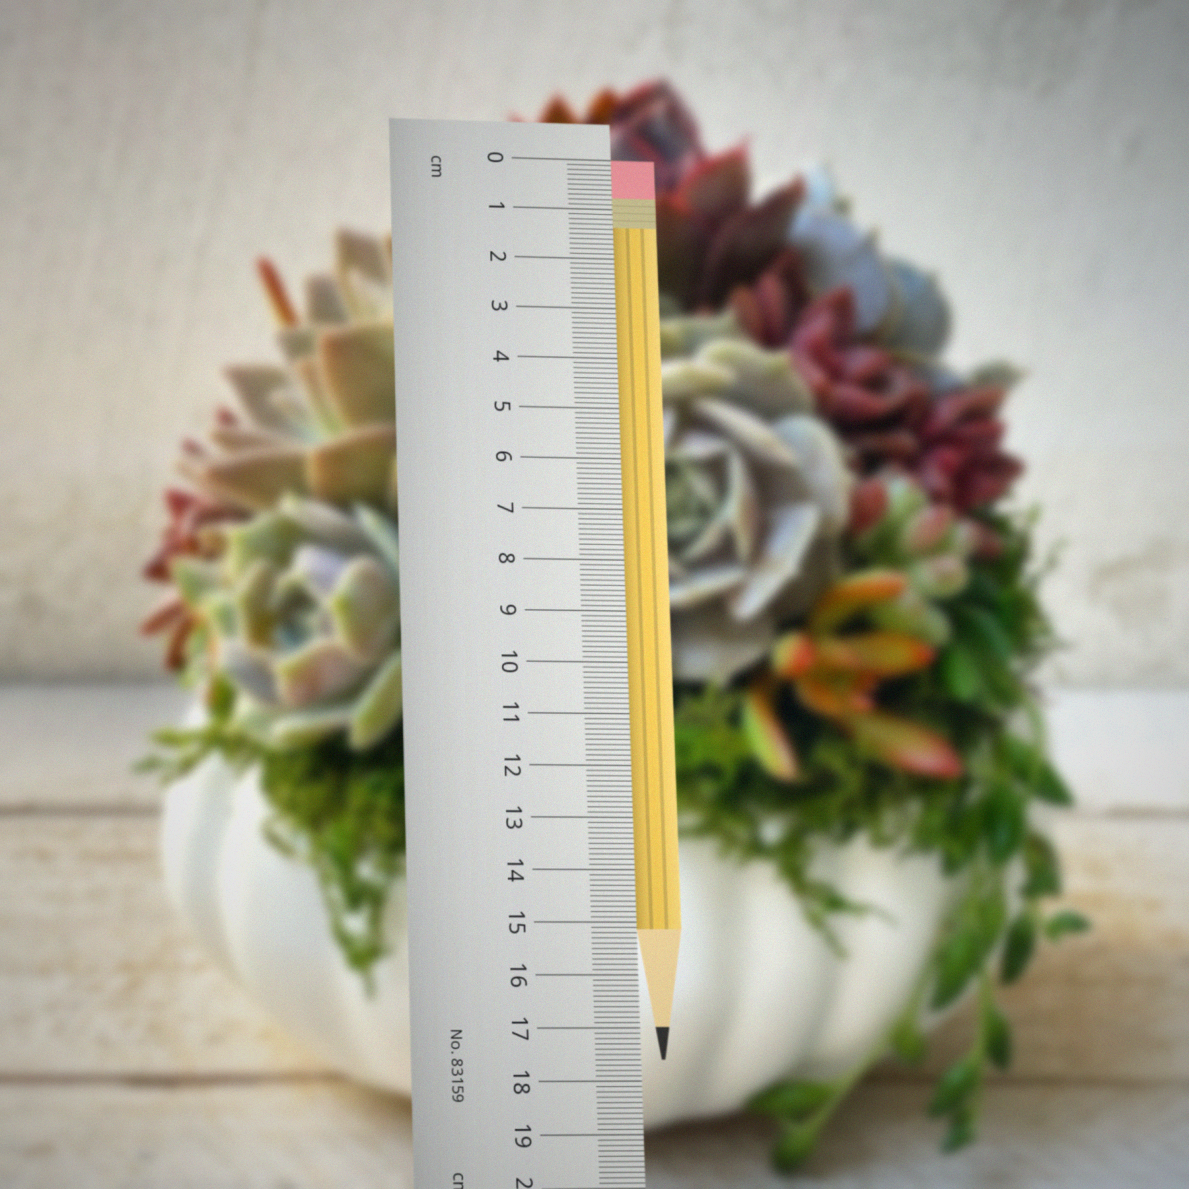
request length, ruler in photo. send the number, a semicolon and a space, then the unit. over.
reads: 17.6; cm
